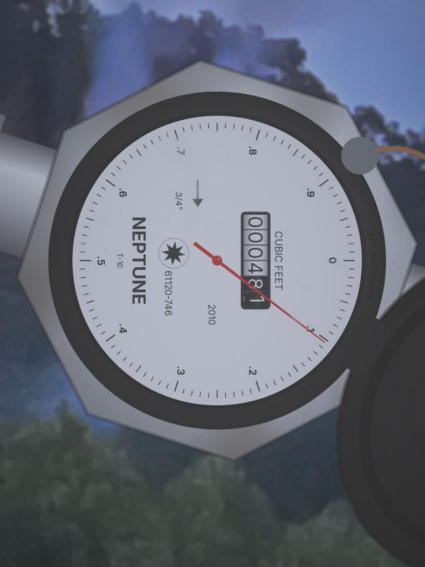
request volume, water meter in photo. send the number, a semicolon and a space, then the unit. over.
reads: 481.10; ft³
